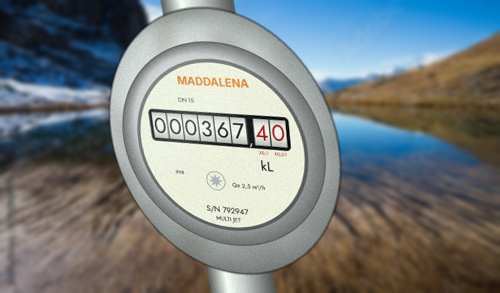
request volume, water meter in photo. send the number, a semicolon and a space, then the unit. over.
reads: 367.40; kL
